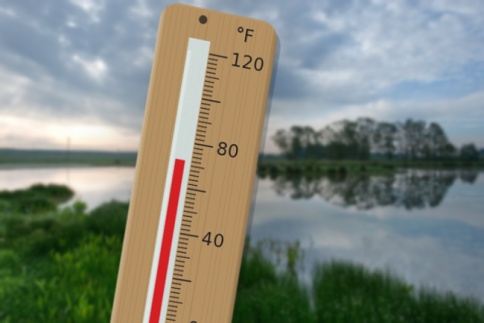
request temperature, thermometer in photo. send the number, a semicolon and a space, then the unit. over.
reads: 72; °F
